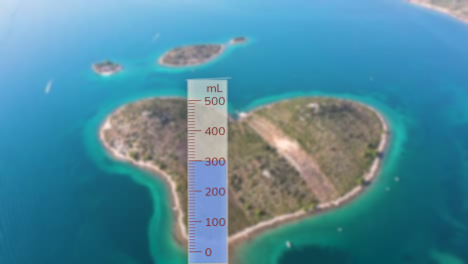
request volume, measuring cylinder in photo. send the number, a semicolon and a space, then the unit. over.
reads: 300; mL
